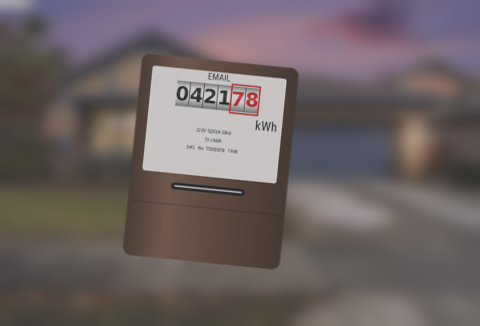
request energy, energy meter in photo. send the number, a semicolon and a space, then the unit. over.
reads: 421.78; kWh
